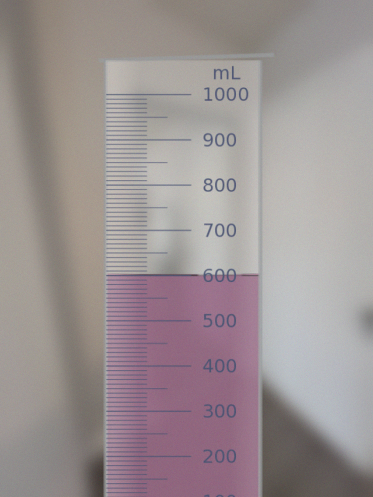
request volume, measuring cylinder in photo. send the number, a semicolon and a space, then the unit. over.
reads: 600; mL
